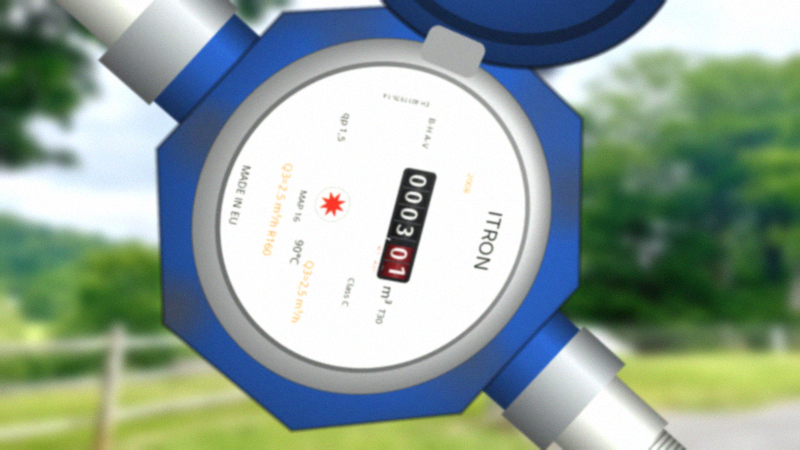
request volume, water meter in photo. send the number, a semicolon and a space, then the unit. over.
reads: 3.01; m³
